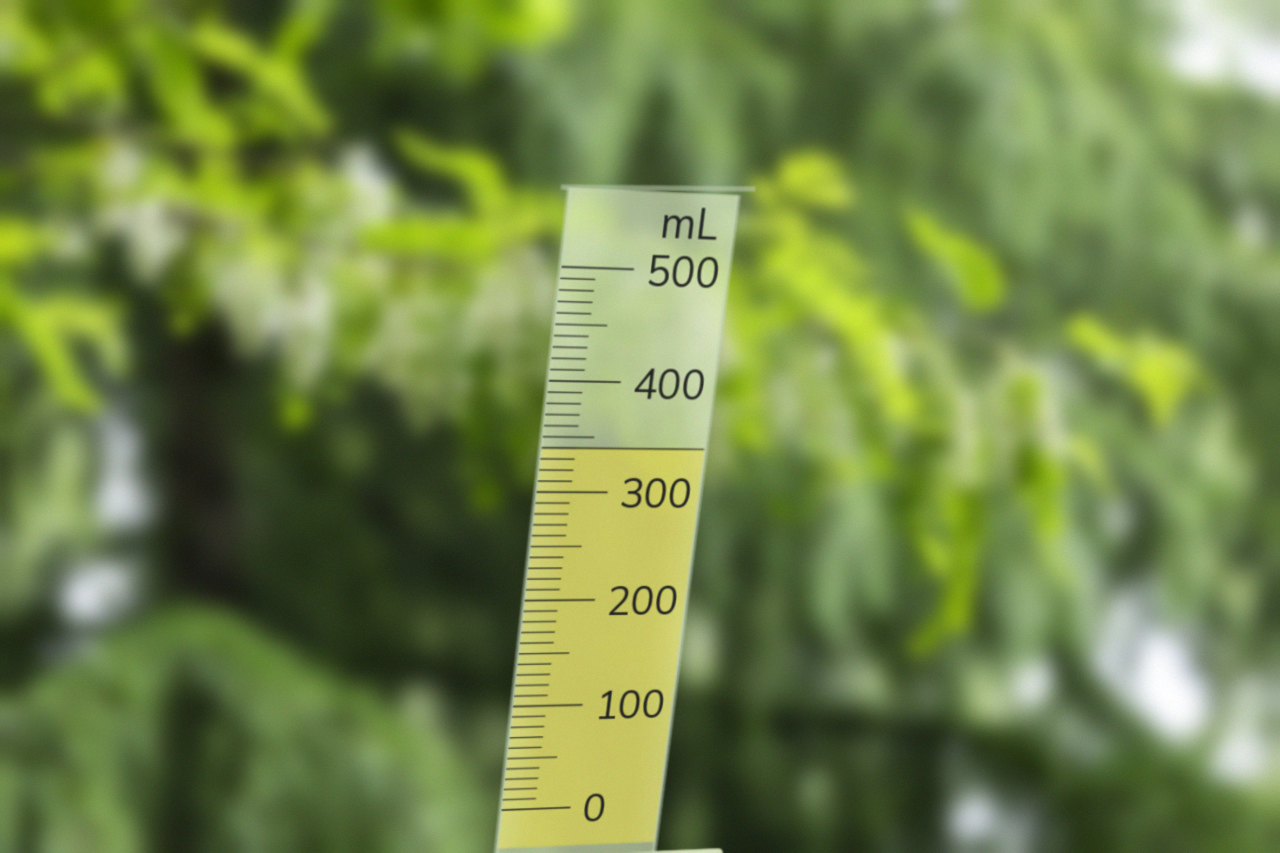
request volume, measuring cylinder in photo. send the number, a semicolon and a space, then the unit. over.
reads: 340; mL
